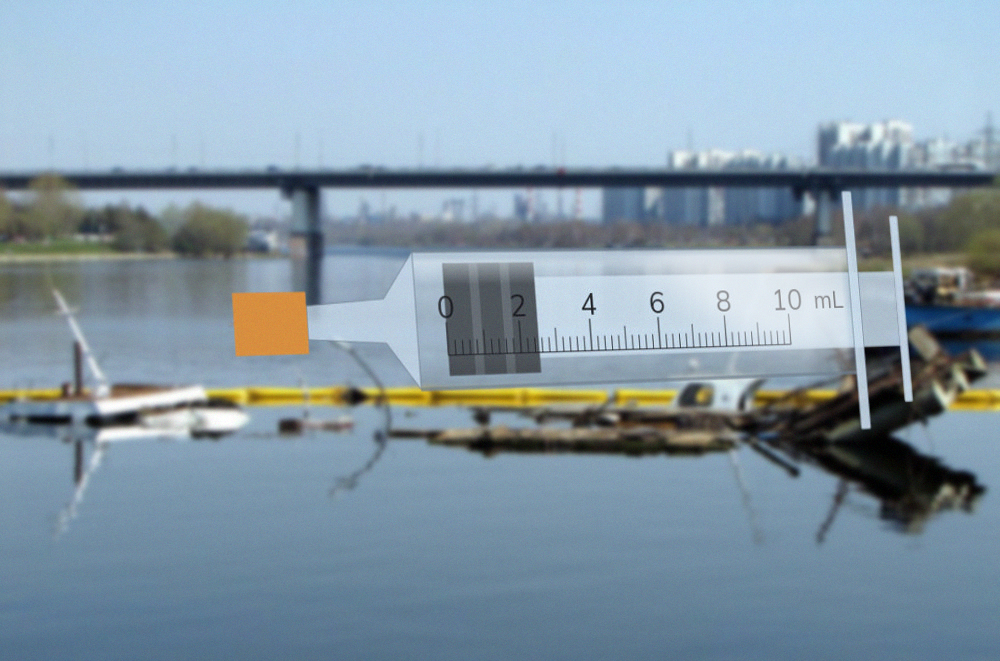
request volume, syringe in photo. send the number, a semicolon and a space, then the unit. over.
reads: 0; mL
